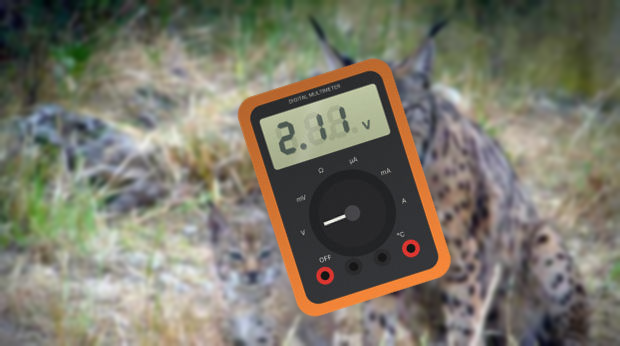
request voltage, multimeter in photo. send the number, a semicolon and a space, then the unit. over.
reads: 2.11; V
